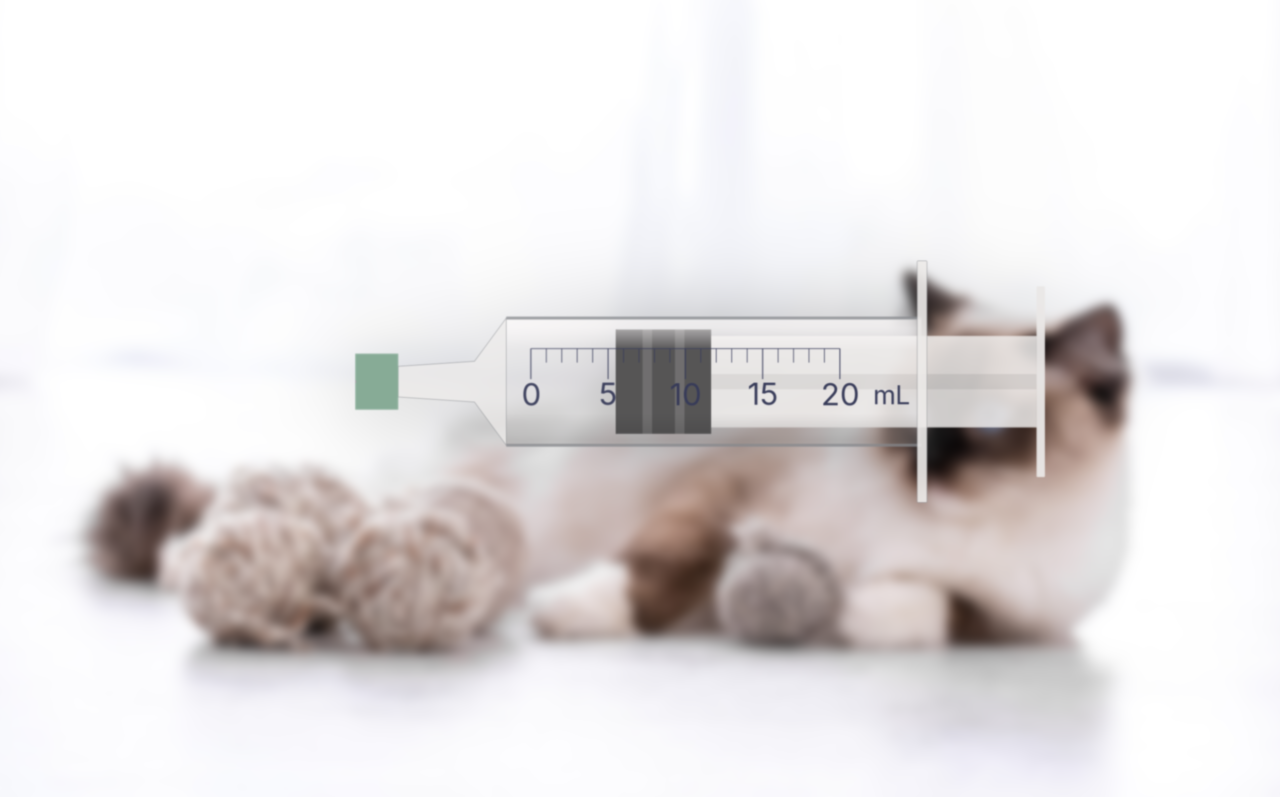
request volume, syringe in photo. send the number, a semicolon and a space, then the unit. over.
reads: 5.5; mL
